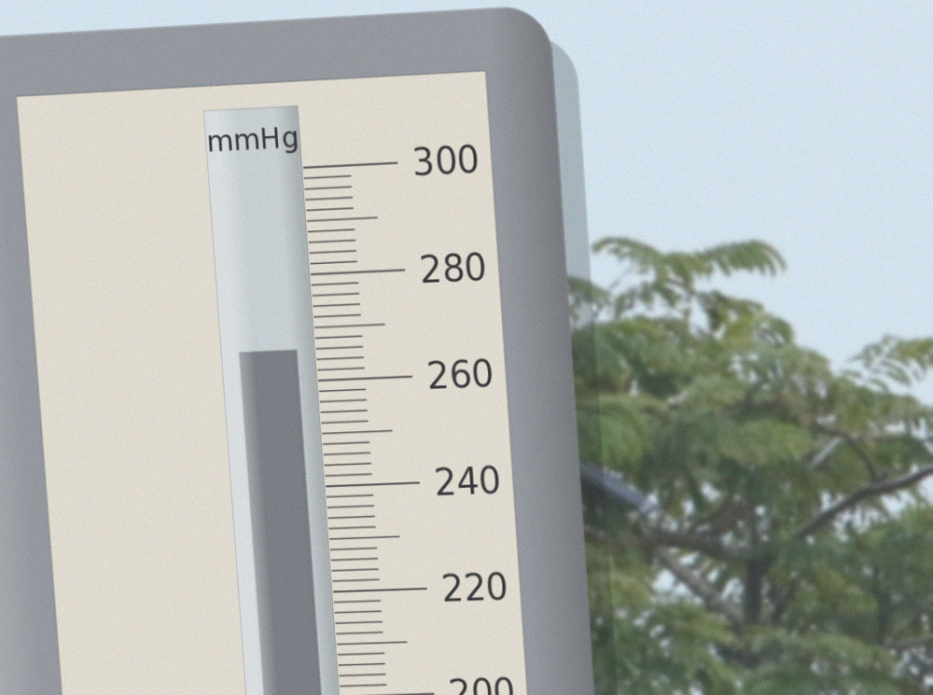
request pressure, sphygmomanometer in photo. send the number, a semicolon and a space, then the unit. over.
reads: 266; mmHg
